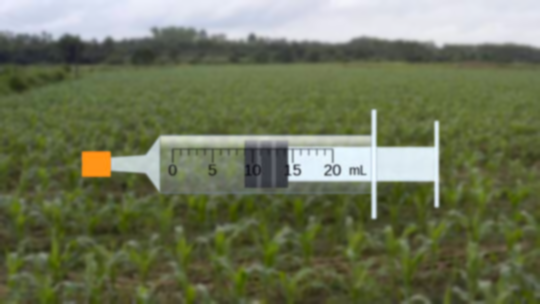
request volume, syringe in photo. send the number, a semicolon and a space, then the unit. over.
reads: 9; mL
